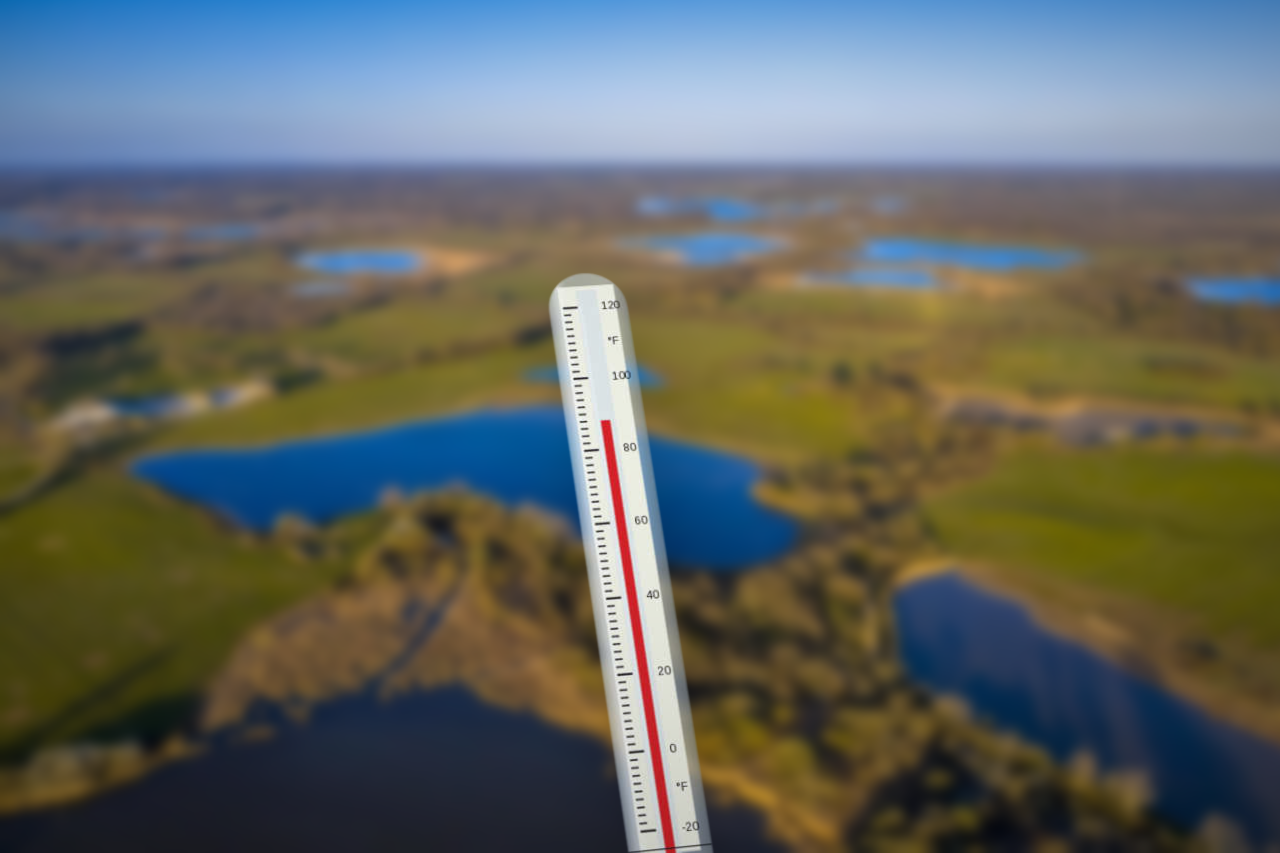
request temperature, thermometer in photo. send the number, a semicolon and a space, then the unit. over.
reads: 88; °F
